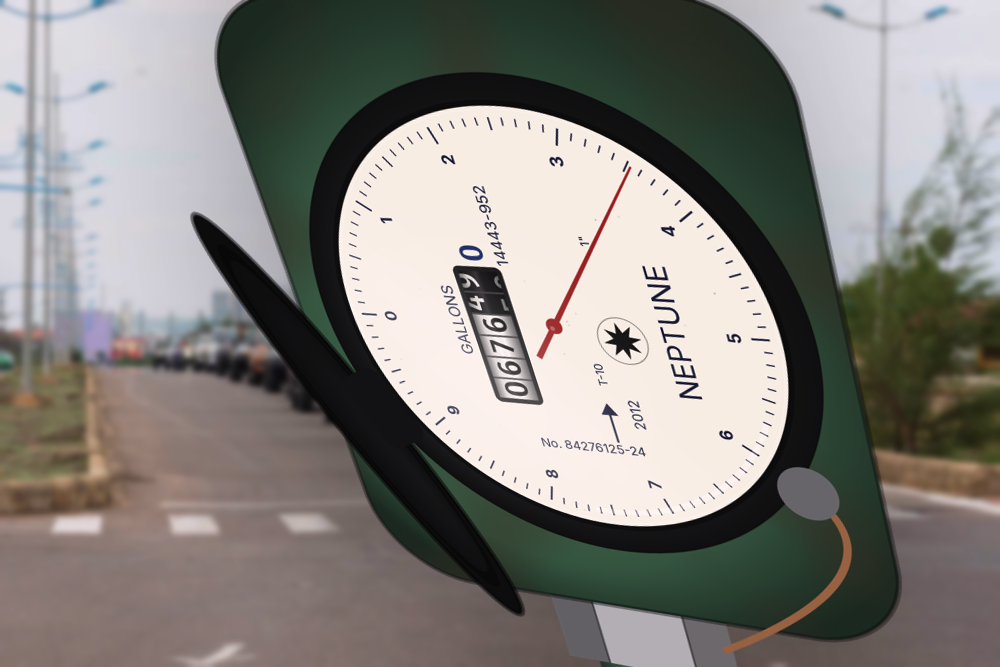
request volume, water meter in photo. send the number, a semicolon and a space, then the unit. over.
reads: 676493.5; gal
